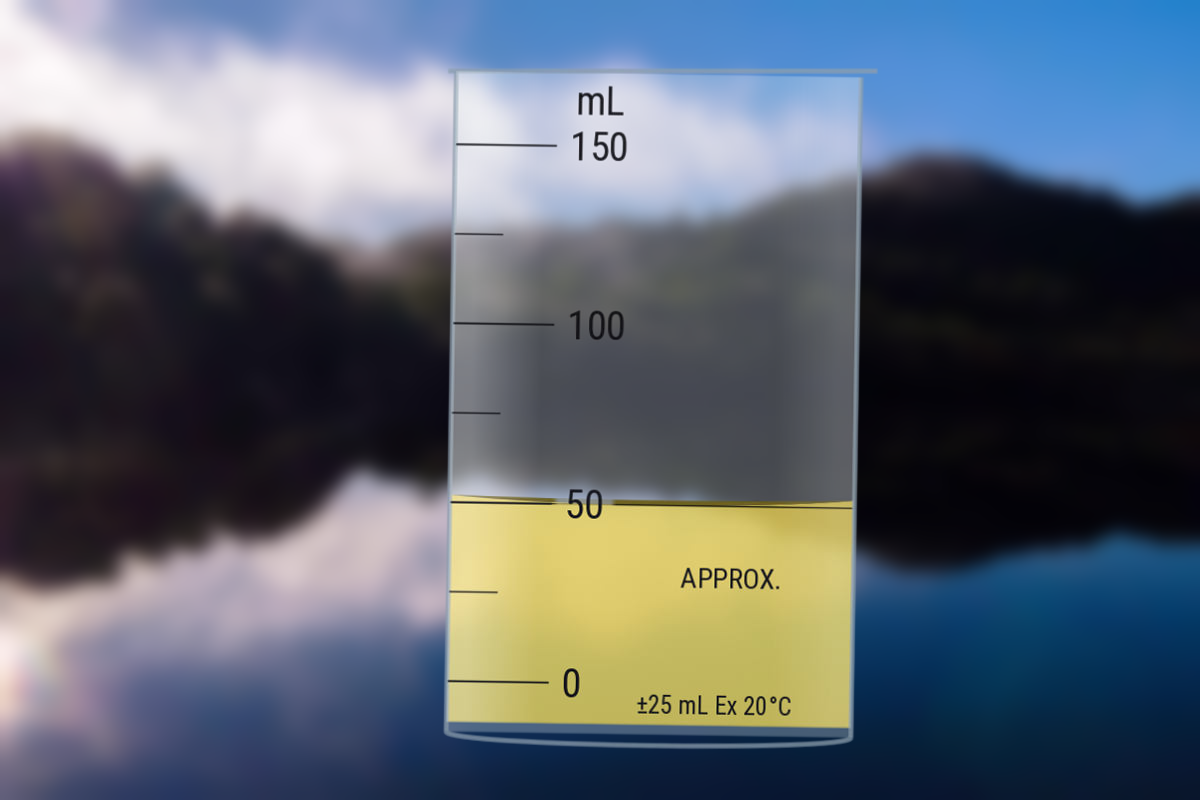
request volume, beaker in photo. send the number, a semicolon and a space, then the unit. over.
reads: 50; mL
